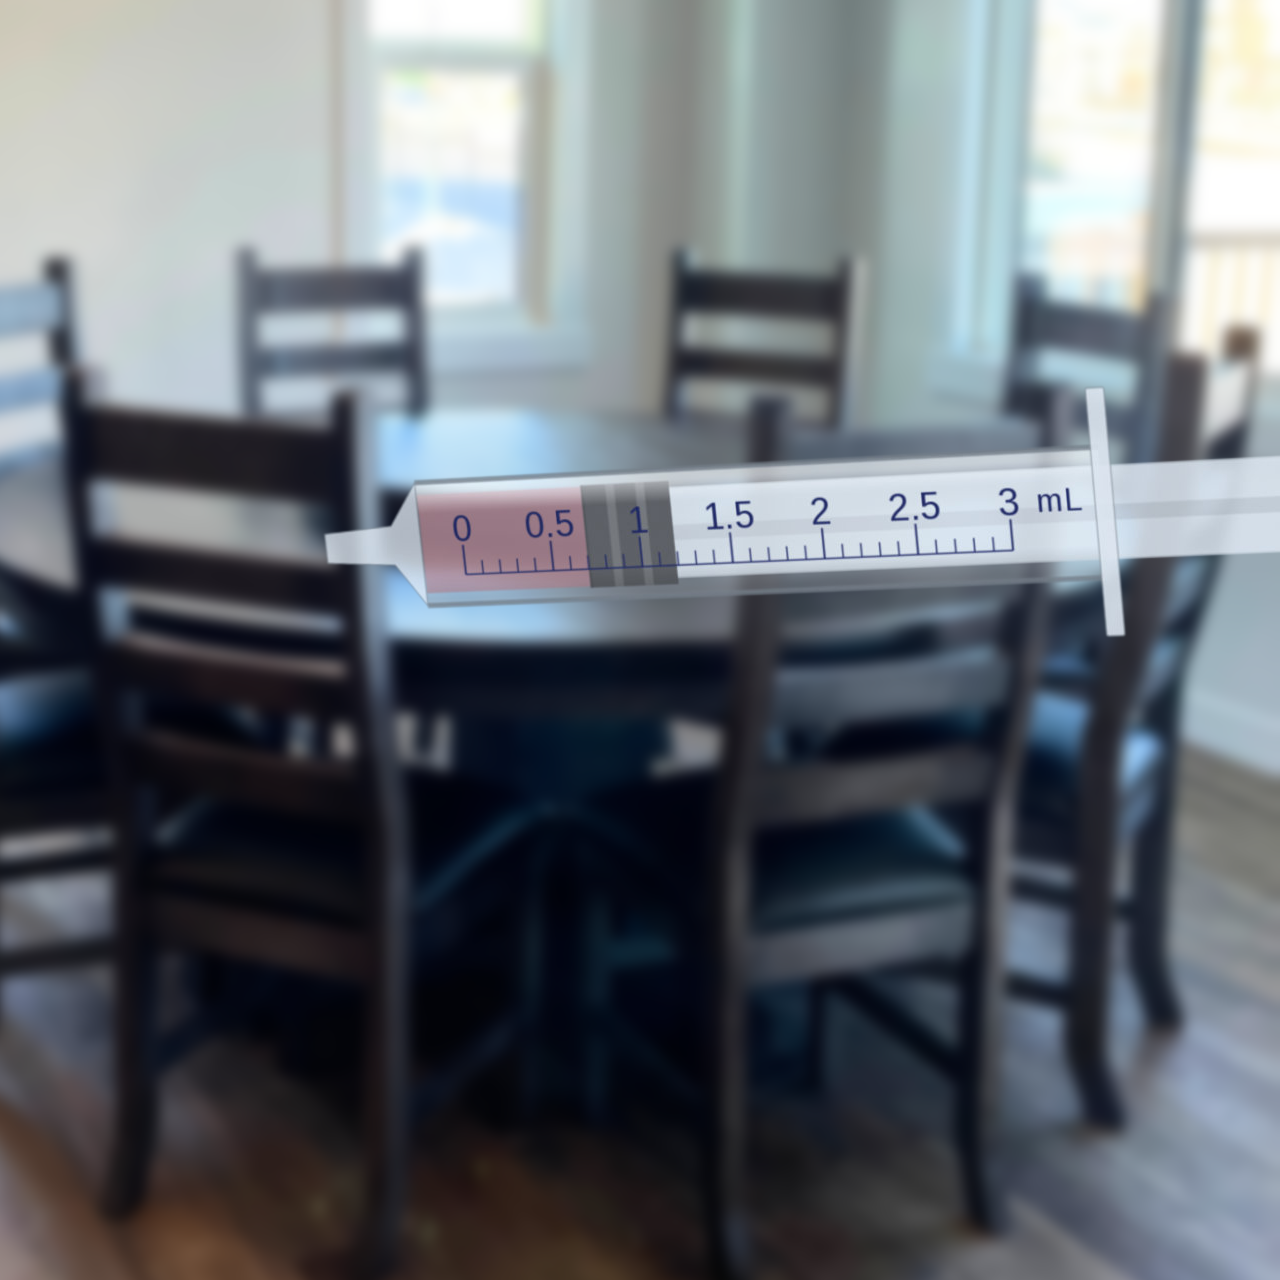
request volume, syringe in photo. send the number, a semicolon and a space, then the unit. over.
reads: 0.7; mL
